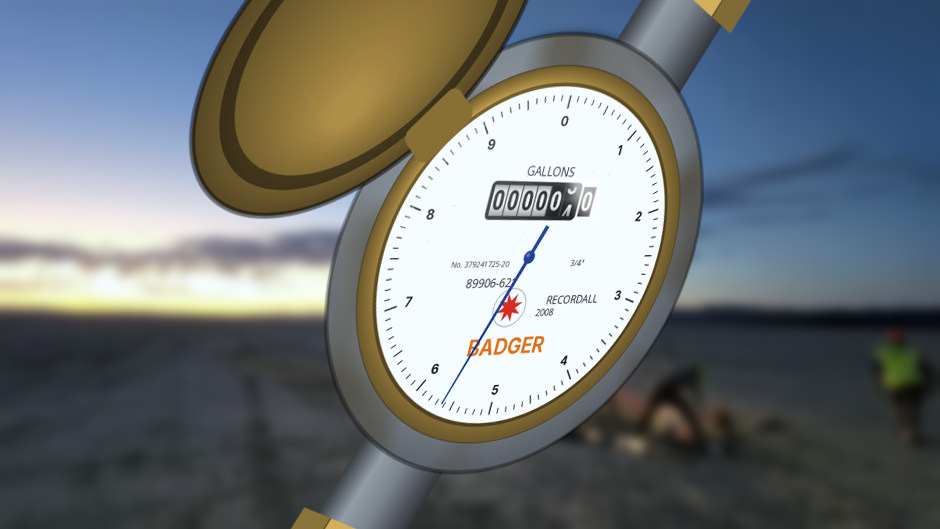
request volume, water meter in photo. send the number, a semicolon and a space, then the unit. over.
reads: 35.6; gal
